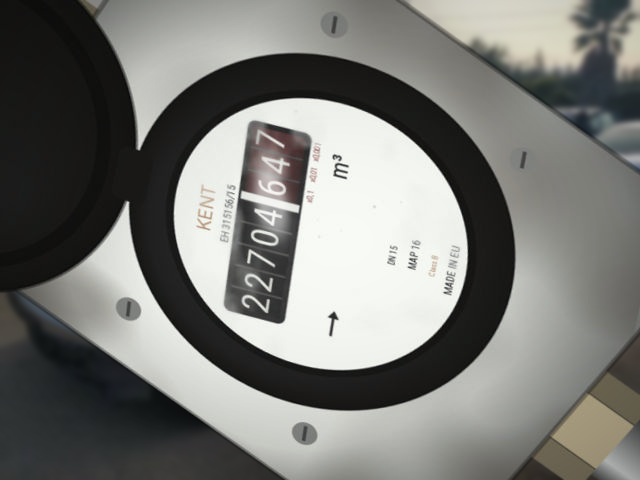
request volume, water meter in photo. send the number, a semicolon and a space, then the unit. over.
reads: 22704.647; m³
